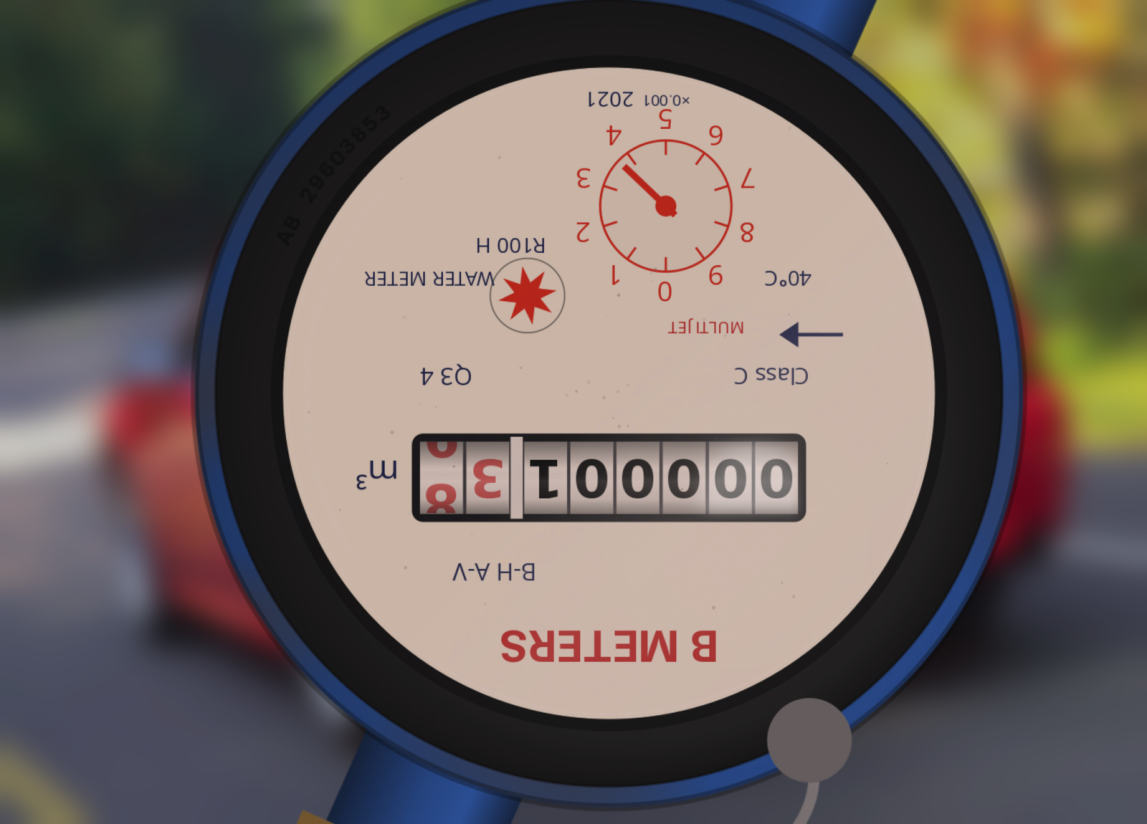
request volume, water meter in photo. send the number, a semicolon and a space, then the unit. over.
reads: 1.383; m³
